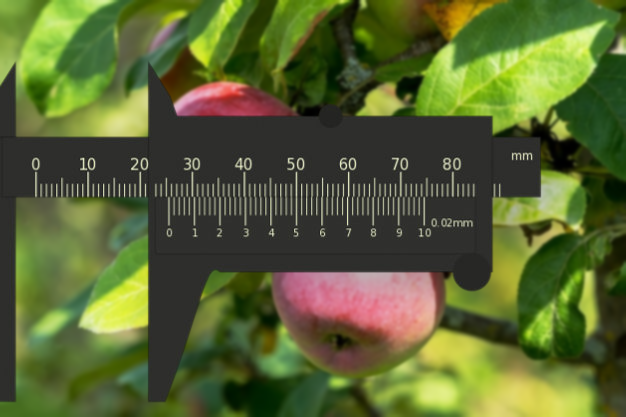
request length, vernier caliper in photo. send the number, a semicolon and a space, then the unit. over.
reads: 25.5; mm
